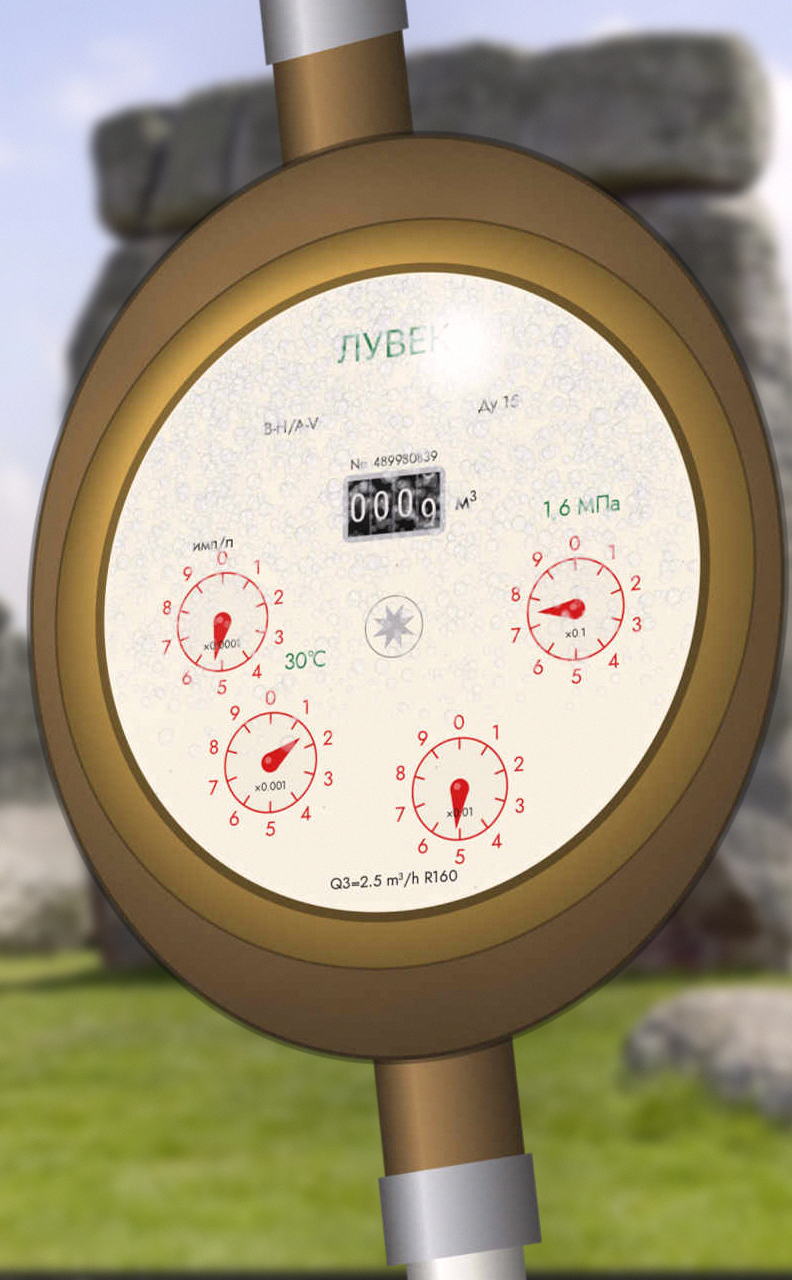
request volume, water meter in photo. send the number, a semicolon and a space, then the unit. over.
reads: 8.7515; m³
